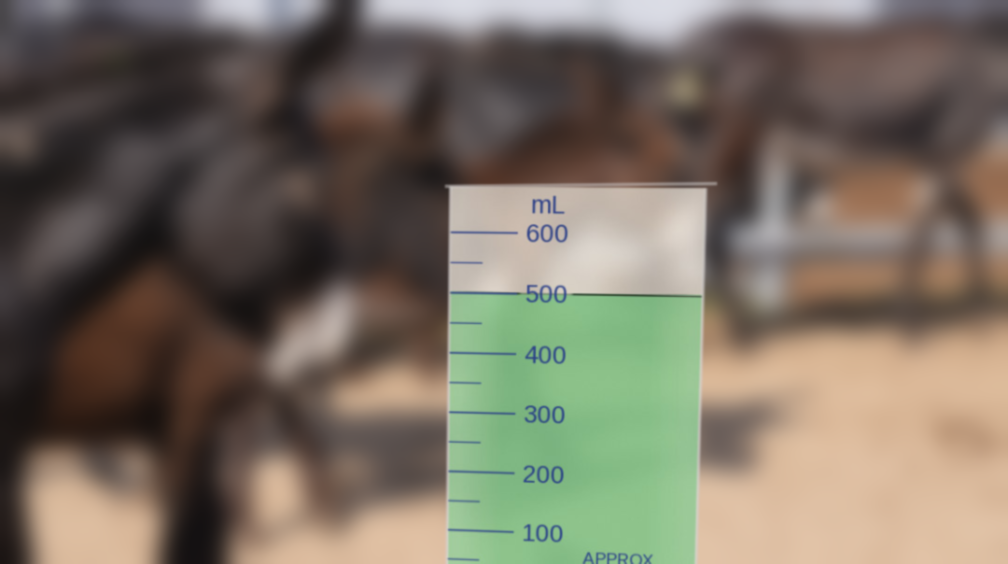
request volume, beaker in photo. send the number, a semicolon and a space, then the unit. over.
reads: 500; mL
